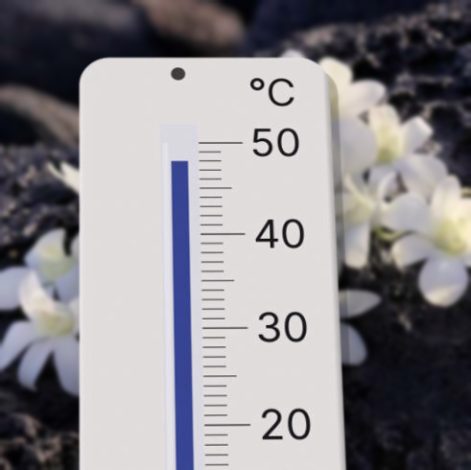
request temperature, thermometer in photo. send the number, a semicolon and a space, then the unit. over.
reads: 48; °C
